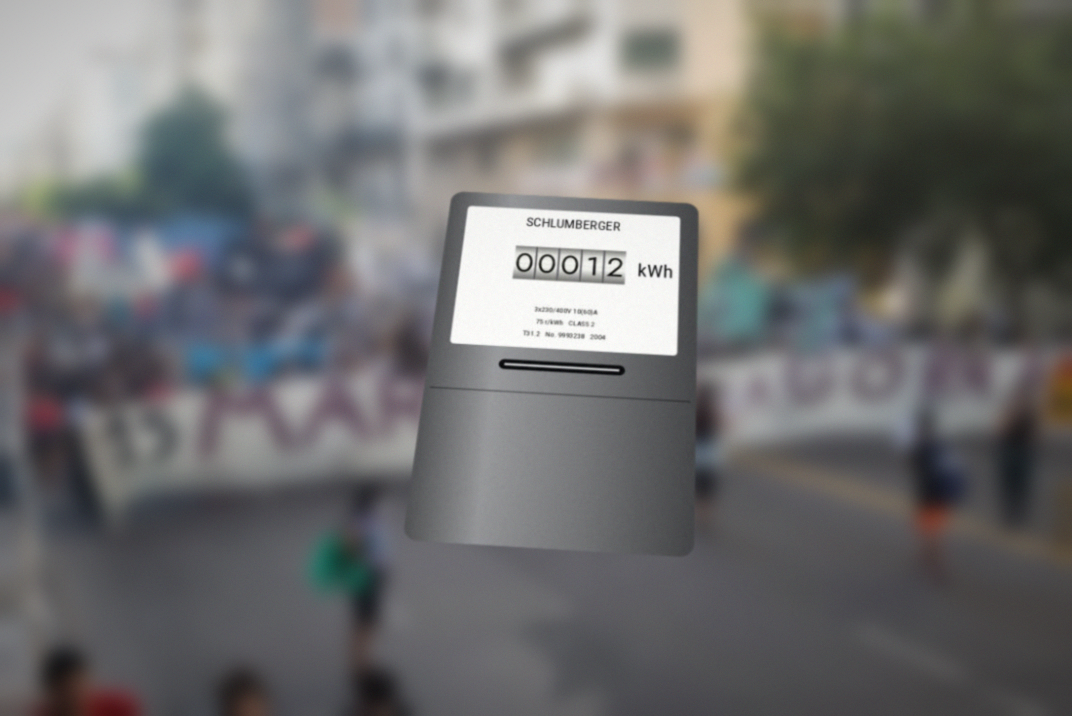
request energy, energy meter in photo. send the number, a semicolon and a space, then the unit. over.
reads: 12; kWh
